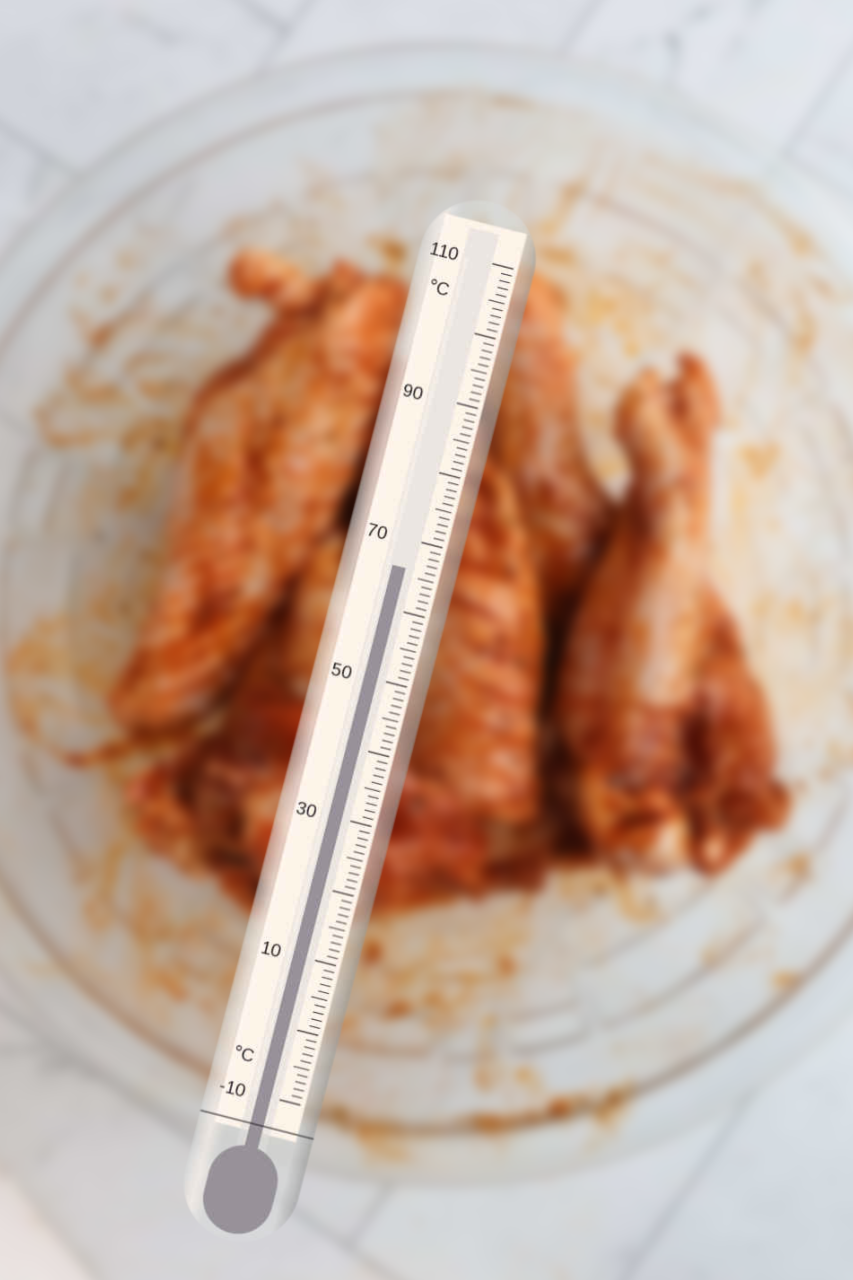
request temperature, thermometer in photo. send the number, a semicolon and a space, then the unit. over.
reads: 66; °C
